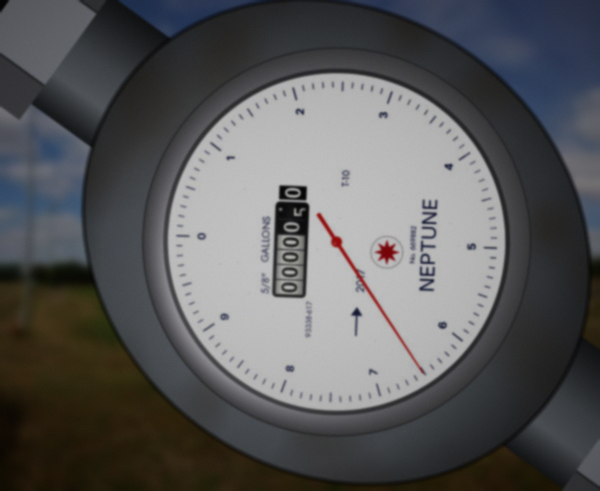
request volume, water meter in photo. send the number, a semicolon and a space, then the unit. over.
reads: 46.5; gal
